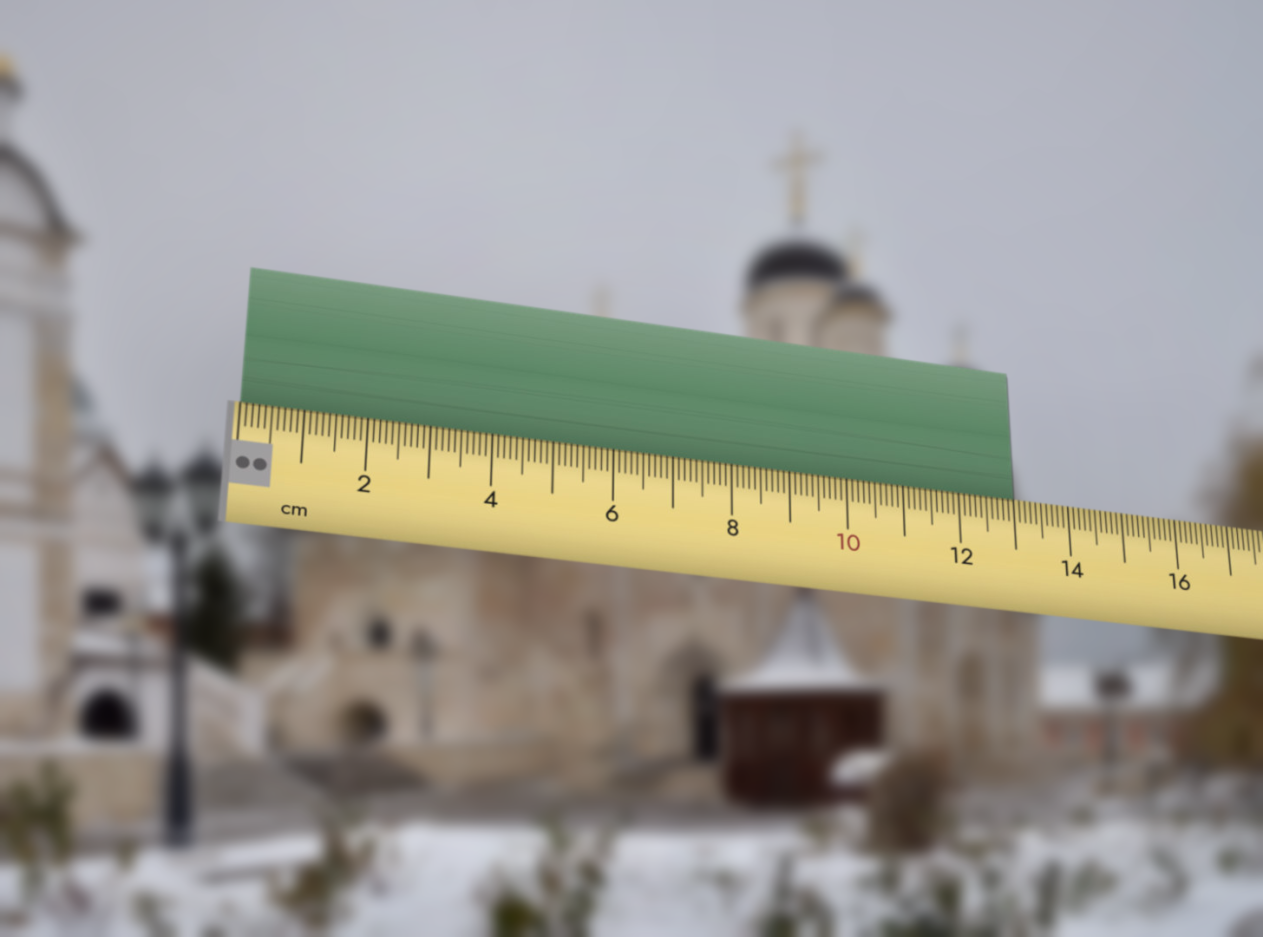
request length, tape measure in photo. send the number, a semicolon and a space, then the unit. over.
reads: 13; cm
